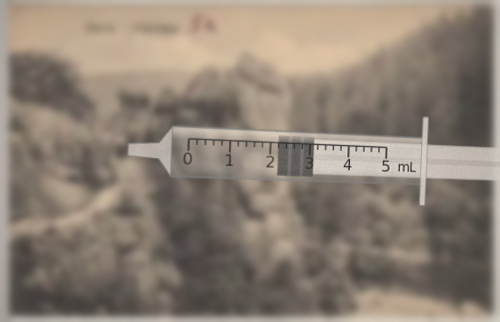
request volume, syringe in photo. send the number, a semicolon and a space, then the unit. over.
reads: 2.2; mL
